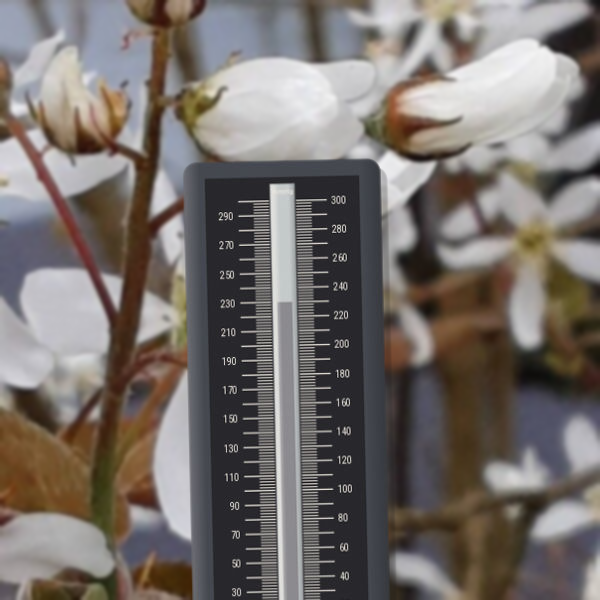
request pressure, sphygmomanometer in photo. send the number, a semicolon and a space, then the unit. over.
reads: 230; mmHg
